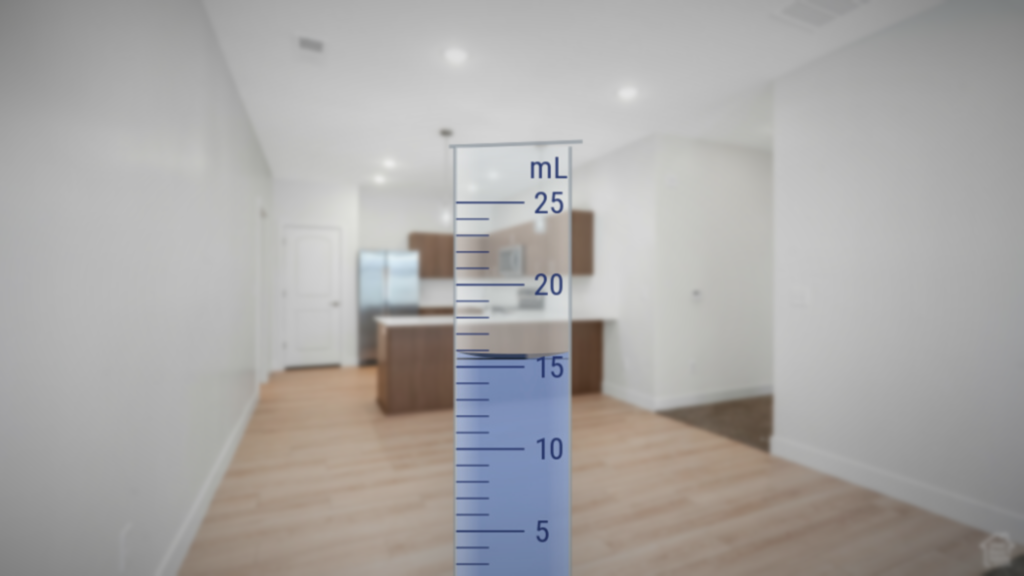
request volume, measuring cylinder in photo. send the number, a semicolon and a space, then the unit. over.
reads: 15.5; mL
